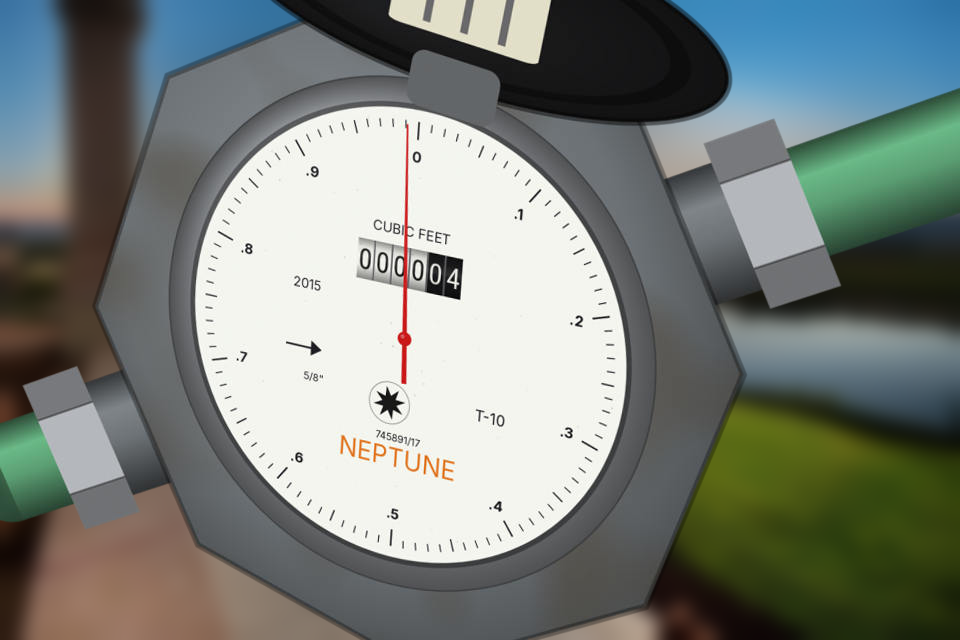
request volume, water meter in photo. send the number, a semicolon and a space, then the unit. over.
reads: 3.99; ft³
